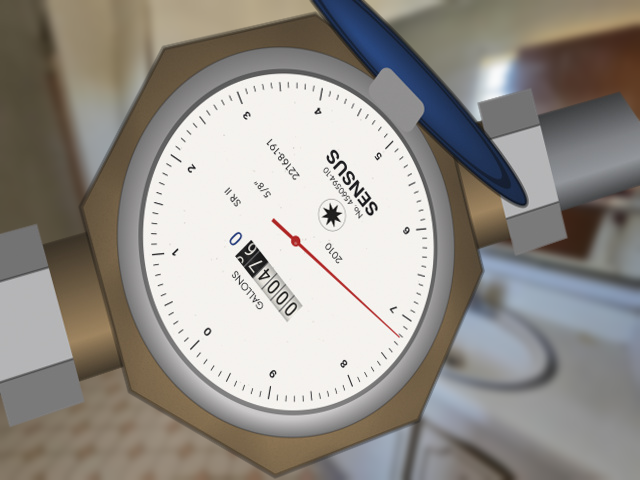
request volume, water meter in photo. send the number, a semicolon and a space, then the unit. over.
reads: 4757.2; gal
